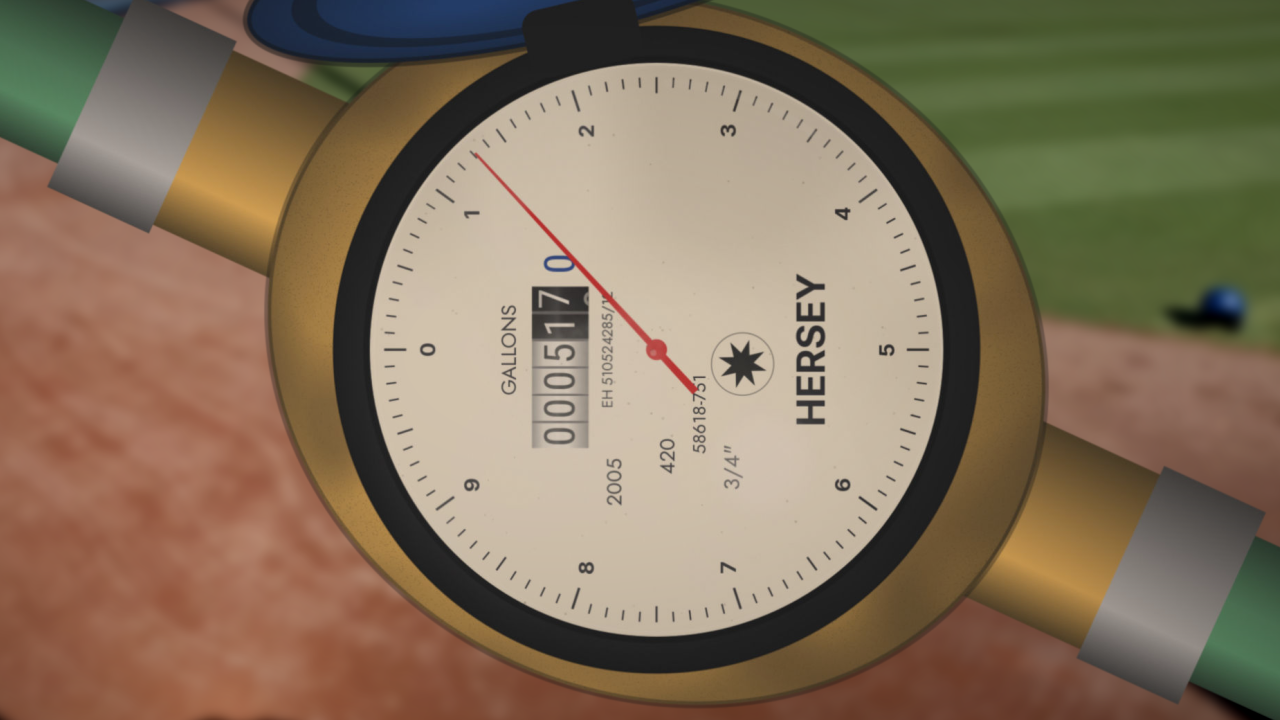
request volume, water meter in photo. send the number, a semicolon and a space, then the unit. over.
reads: 5171.3; gal
